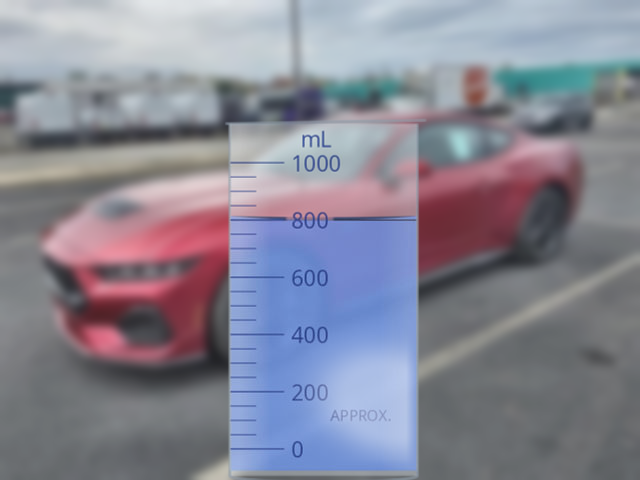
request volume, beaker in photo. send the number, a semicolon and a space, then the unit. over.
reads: 800; mL
